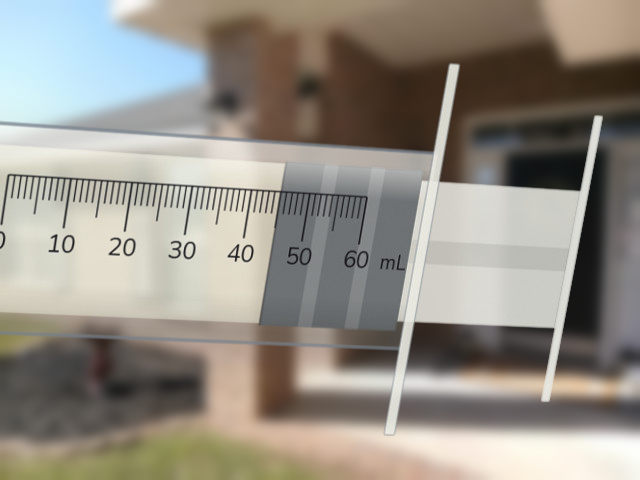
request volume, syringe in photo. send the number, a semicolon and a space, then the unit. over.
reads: 45; mL
